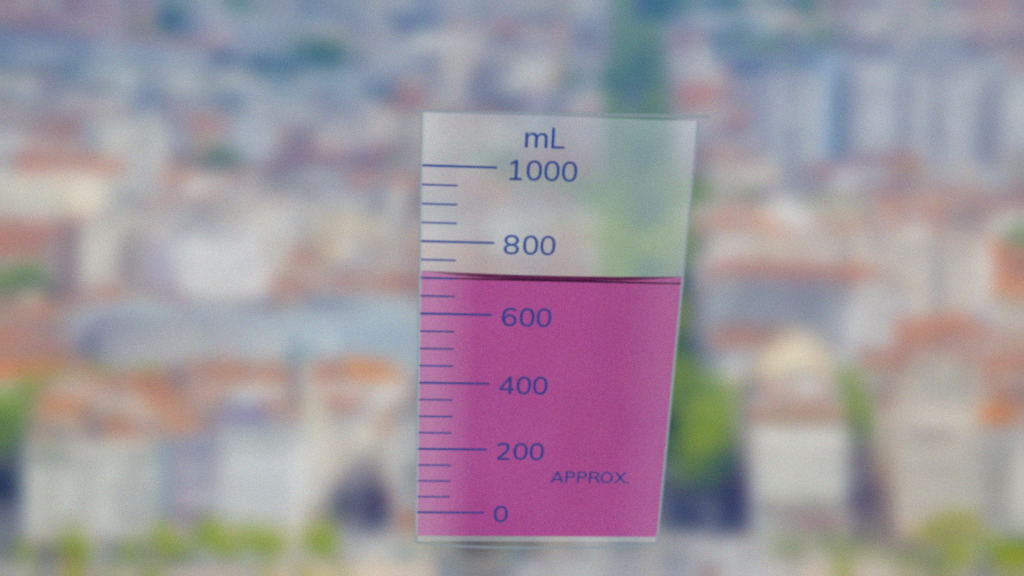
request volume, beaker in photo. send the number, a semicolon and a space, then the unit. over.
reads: 700; mL
